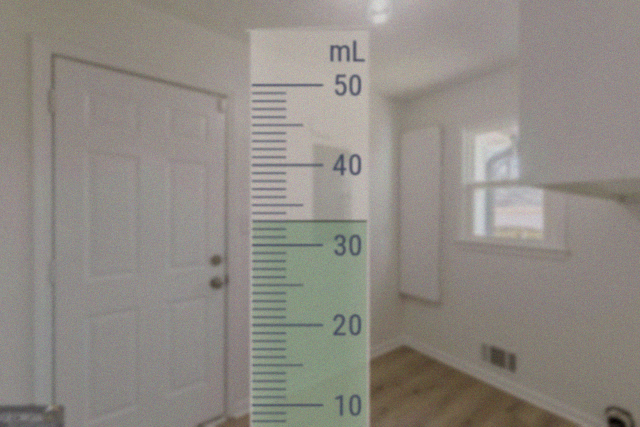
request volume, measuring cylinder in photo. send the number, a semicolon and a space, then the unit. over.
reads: 33; mL
